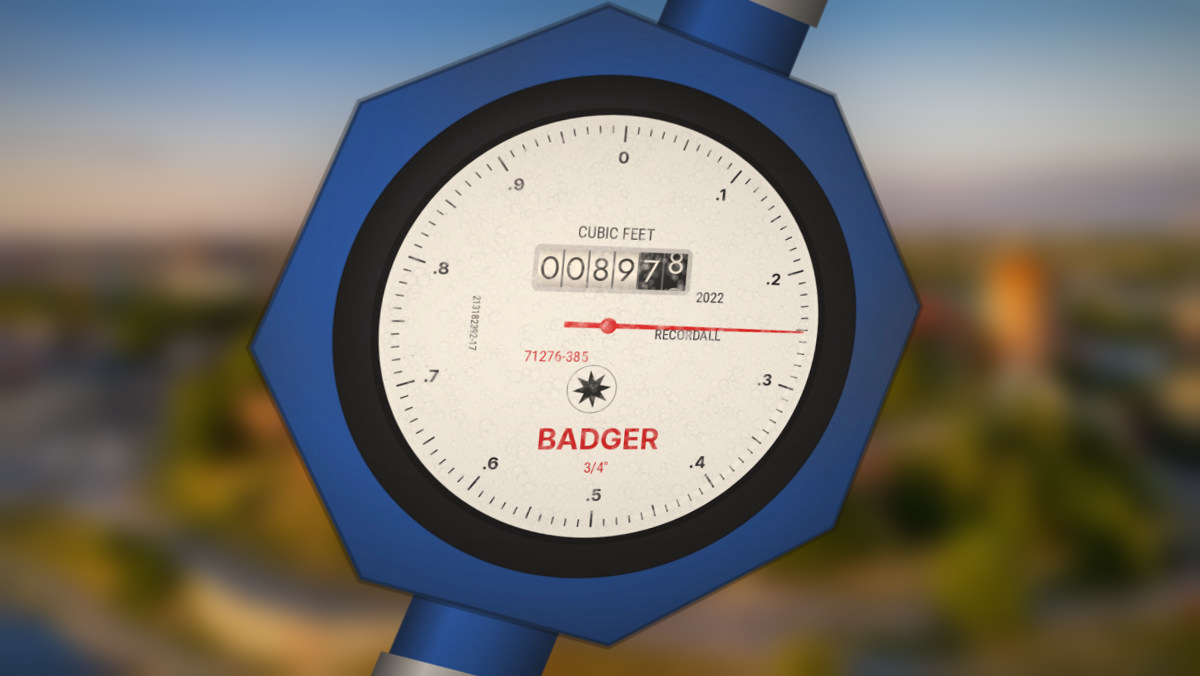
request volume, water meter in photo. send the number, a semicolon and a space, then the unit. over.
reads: 8978.25; ft³
